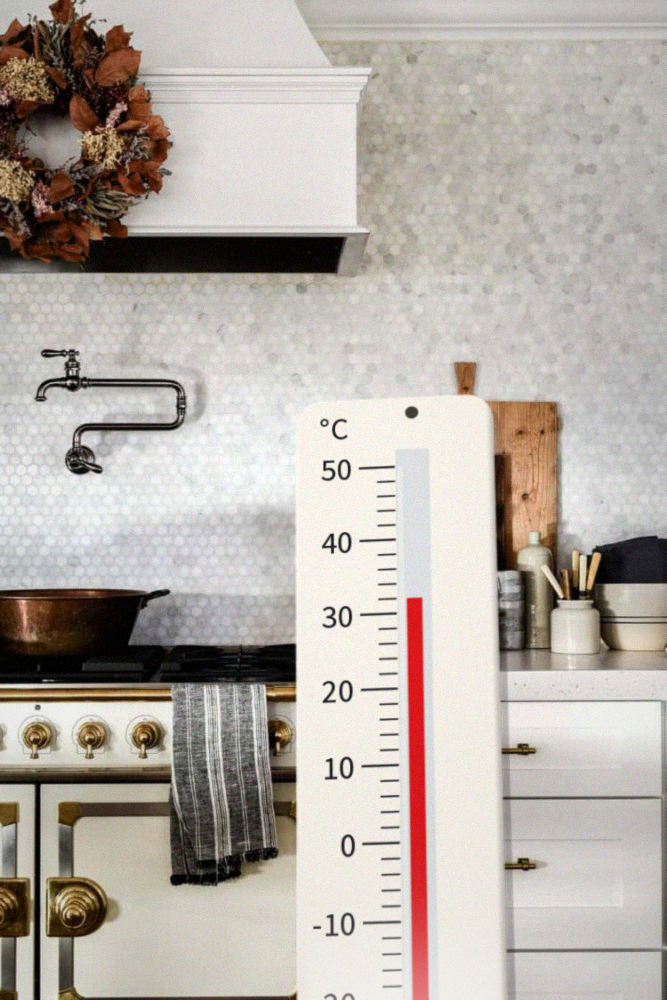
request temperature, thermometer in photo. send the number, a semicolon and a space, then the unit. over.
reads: 32; °C
